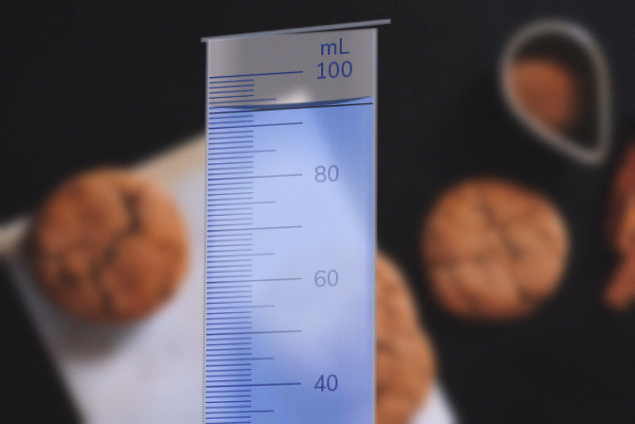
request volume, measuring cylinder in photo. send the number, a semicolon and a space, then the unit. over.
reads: 93; mL
